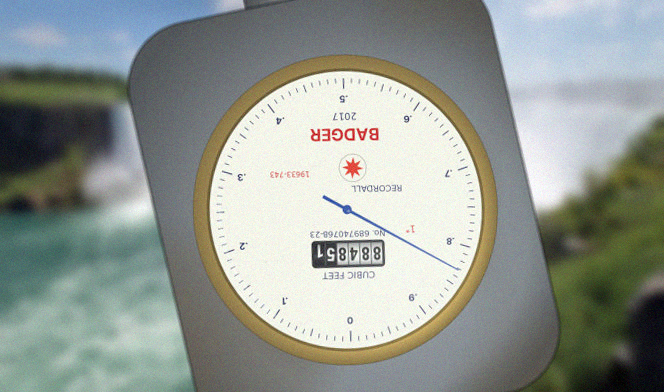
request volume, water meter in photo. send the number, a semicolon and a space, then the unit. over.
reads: 884850.83; ft³
